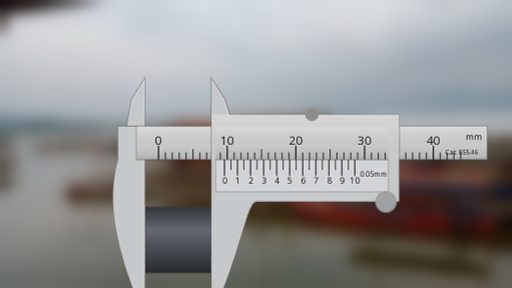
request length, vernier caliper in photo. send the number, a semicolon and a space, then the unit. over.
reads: 9.6; mm
